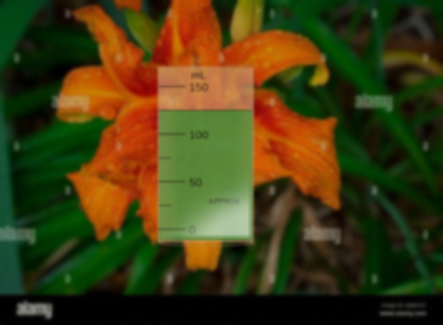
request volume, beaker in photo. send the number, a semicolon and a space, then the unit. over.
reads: 125; mL
